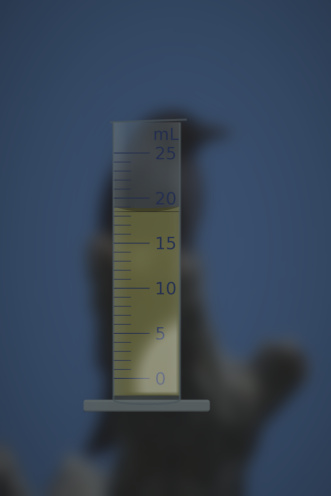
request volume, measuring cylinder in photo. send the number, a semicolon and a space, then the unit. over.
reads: 18.5; mL
